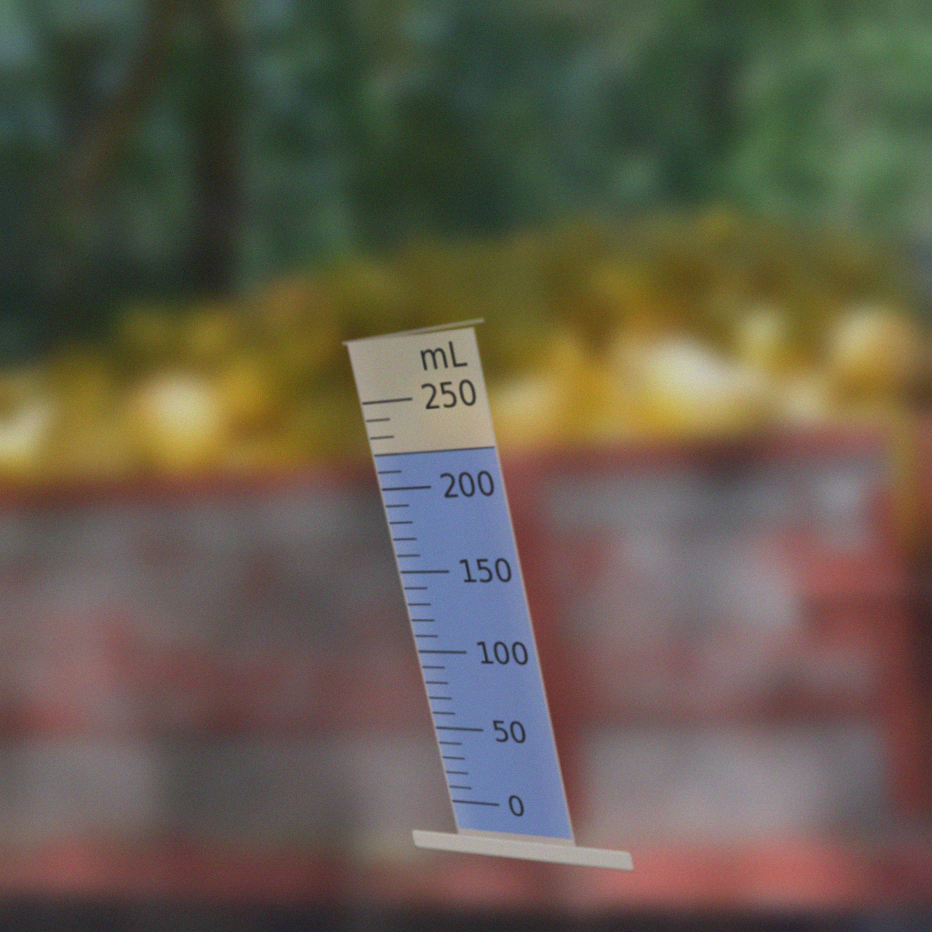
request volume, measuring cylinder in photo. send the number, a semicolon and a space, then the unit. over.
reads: 220; mL
